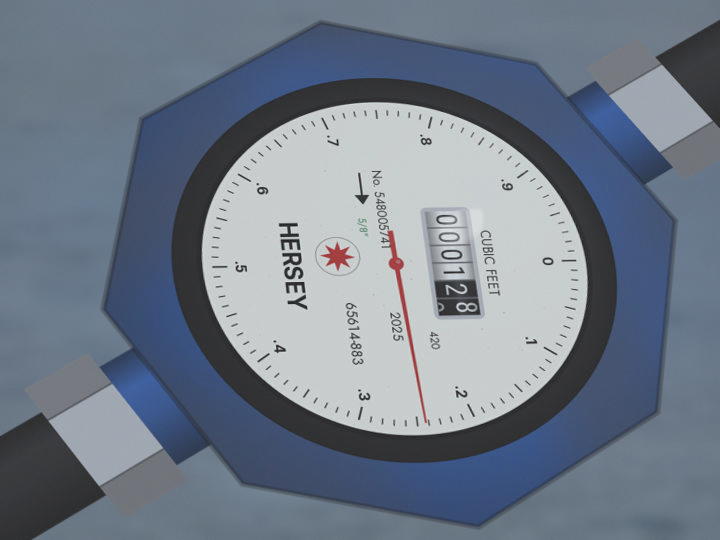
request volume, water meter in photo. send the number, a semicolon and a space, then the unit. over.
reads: 128.24; ft³
